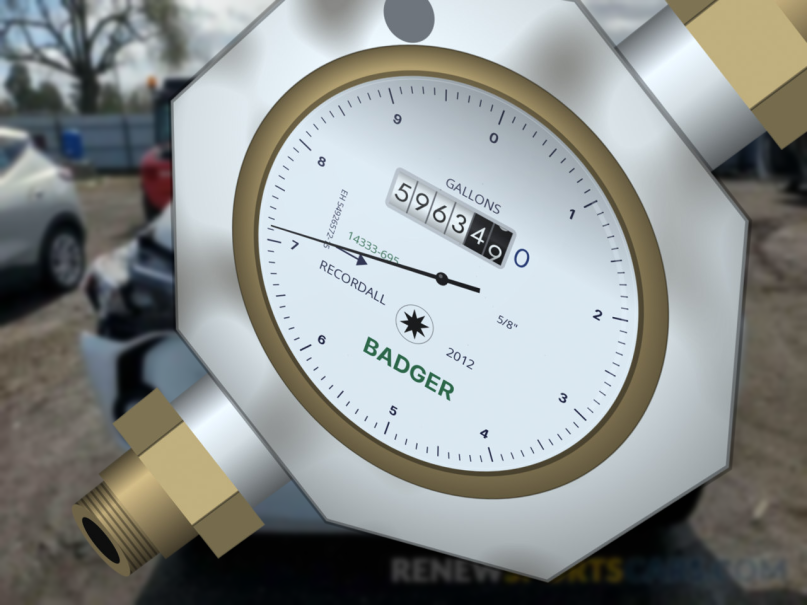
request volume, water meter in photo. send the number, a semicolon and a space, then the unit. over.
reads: 5963487.1; gal
